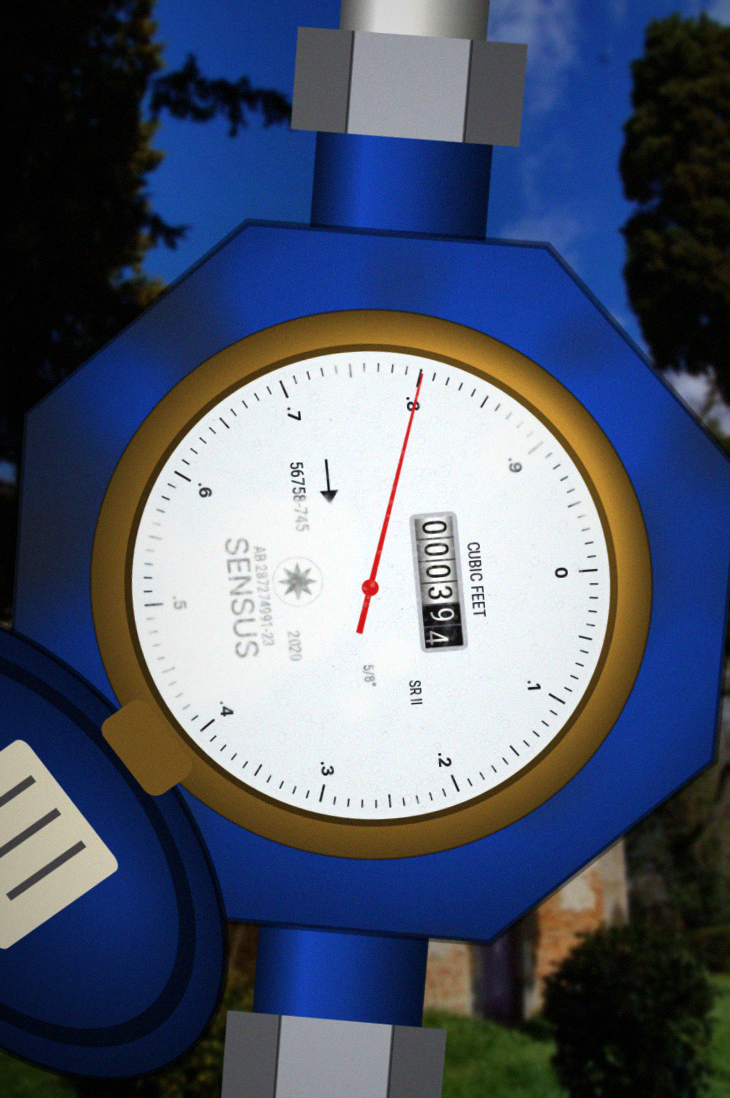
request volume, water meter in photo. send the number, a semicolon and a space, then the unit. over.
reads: 393.80; ft³
